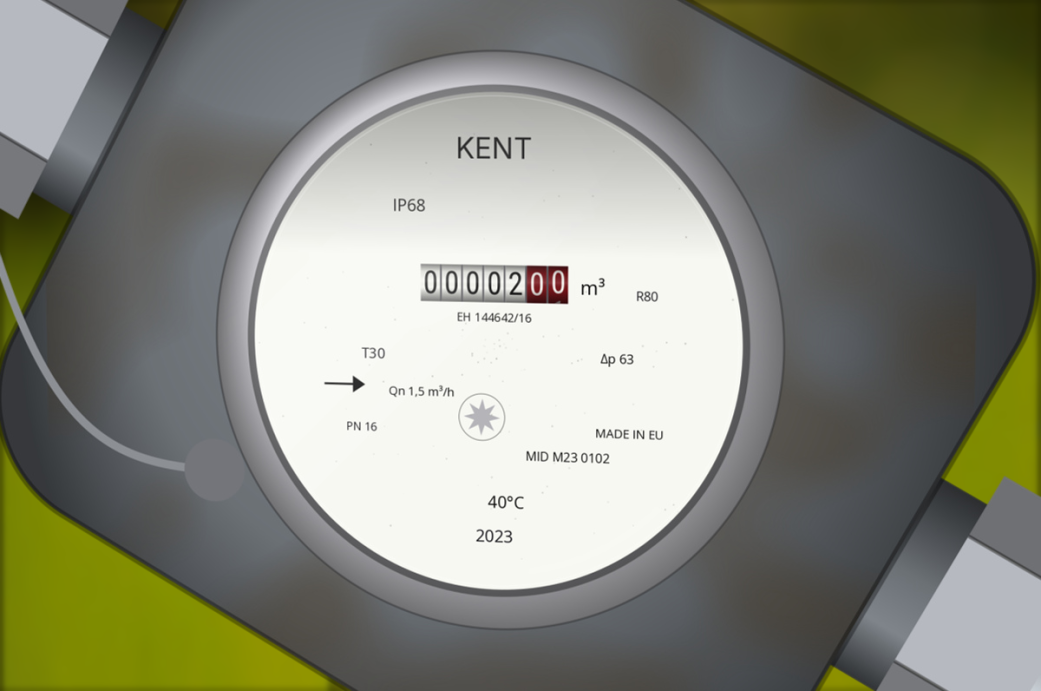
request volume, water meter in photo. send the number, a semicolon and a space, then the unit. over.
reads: 2.00; m³
